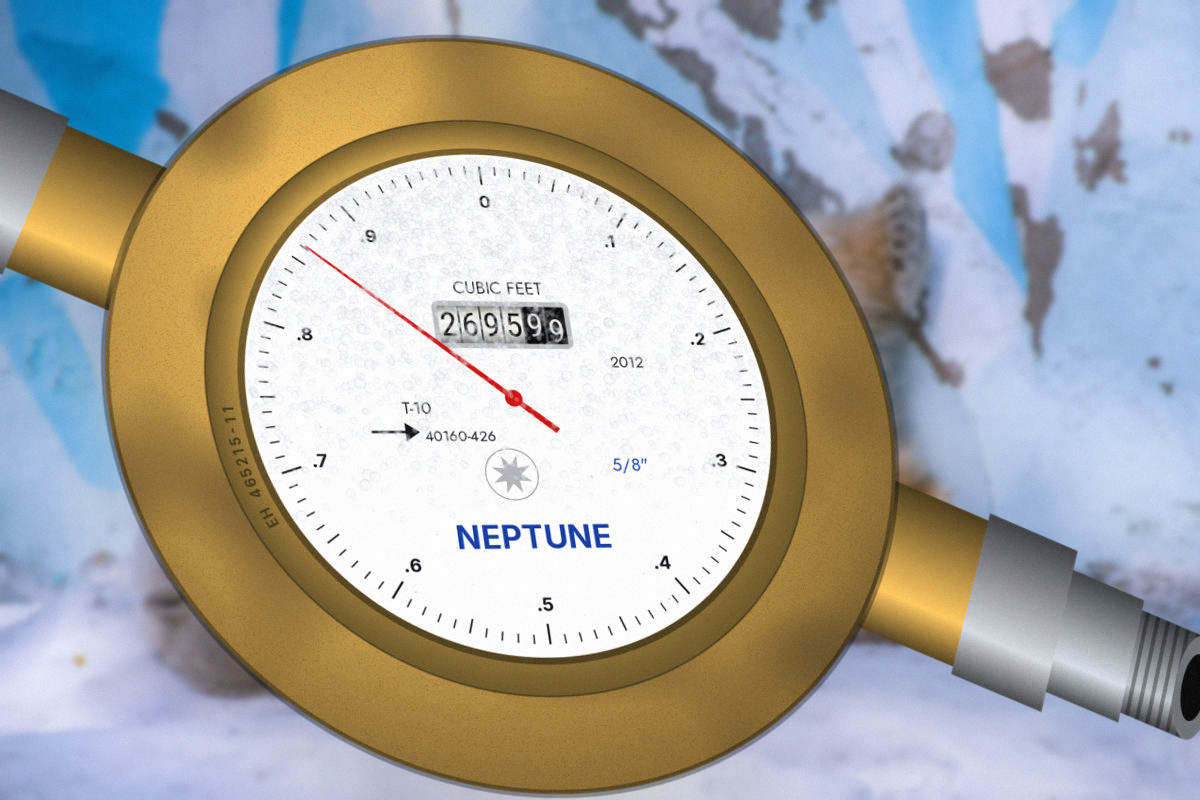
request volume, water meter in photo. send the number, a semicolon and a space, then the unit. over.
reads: 269598.86; ft³
